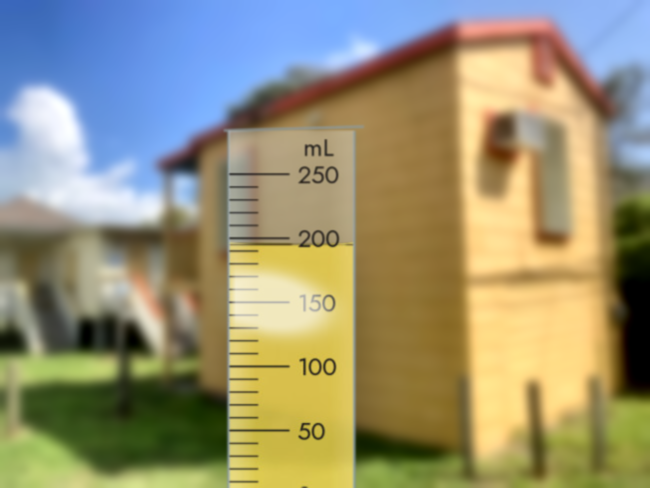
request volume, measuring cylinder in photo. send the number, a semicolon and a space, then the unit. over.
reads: 195; mL
